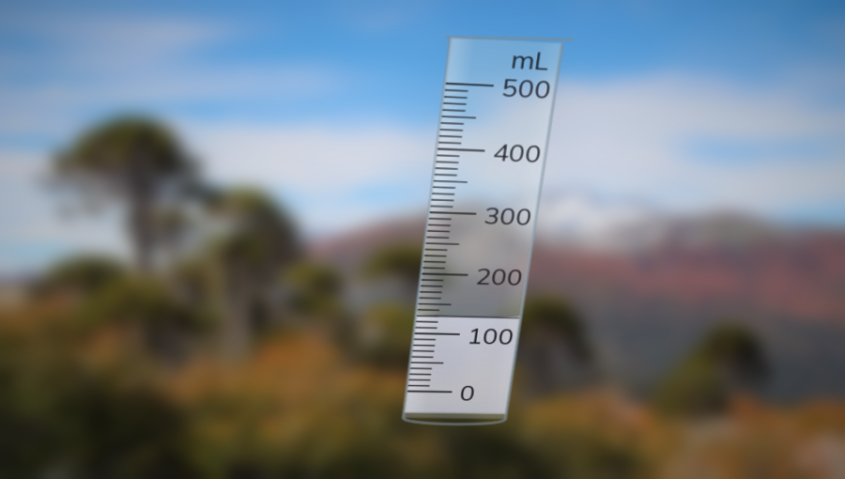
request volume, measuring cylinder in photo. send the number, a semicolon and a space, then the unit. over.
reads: 130; mL
